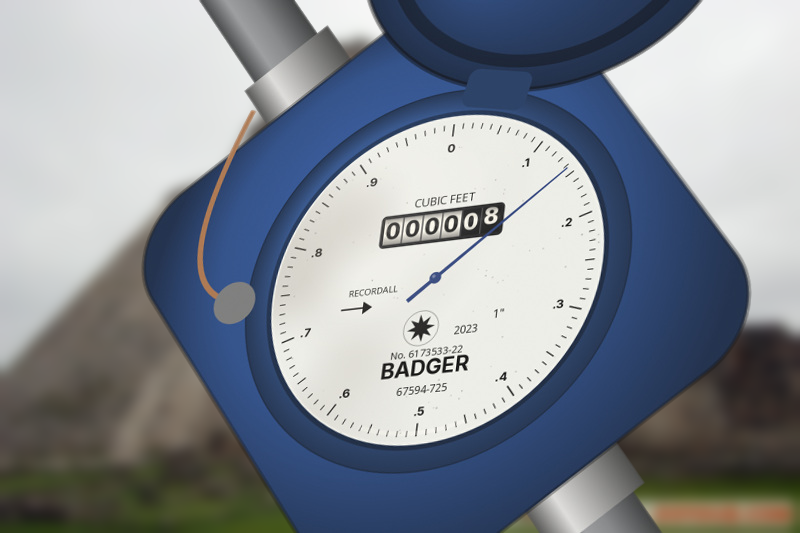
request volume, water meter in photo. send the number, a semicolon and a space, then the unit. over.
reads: 8.14; ft³
